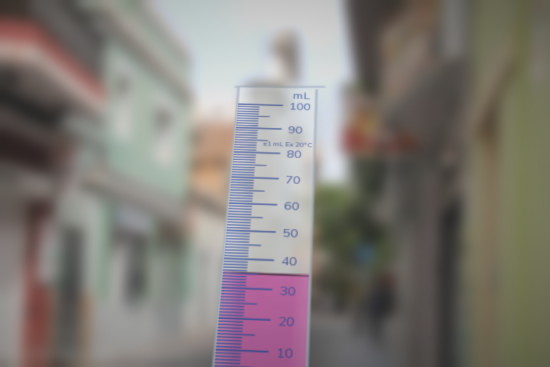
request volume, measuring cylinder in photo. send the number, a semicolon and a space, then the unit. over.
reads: 35; mL
